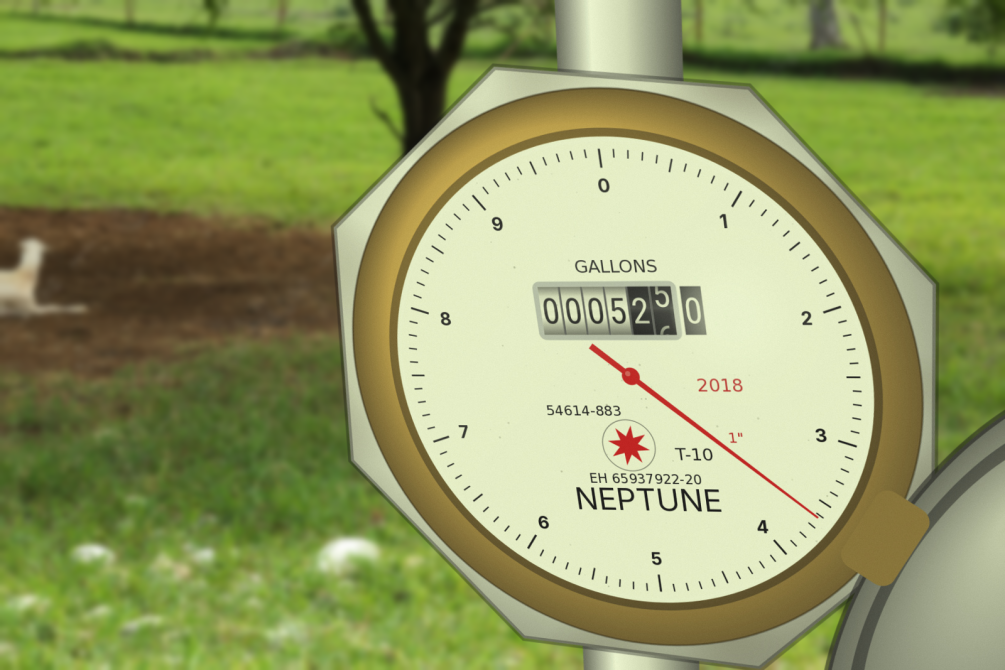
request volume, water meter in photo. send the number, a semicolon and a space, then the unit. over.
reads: 5253.6; gal
